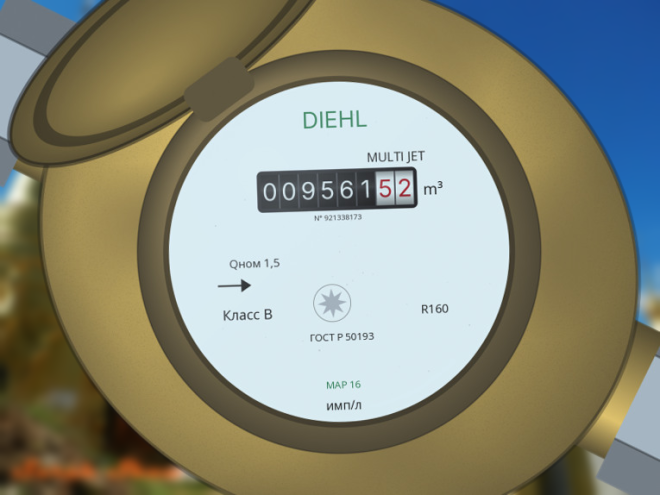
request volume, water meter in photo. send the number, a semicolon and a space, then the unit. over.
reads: 9561.52; m³
